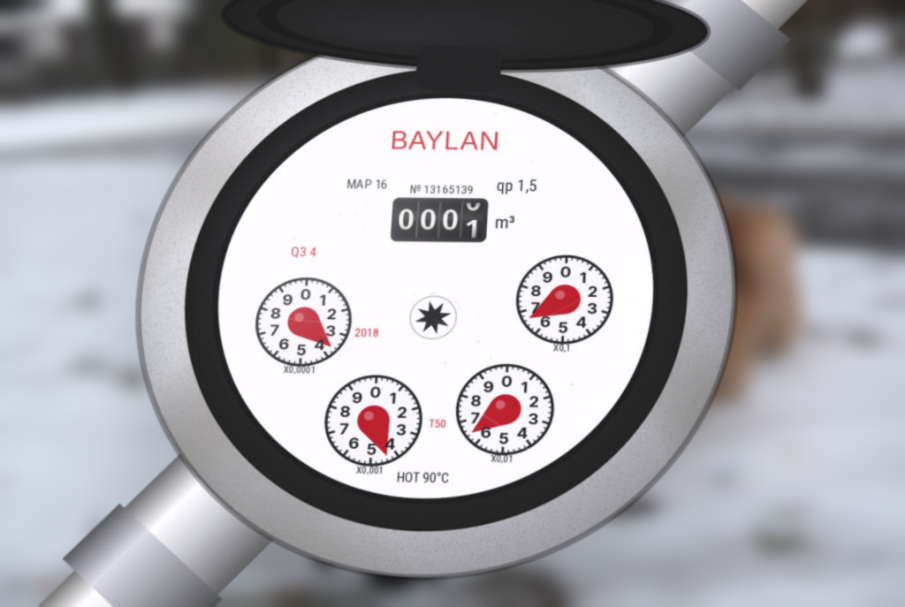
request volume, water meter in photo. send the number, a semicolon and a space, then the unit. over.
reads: 0.6643; m³
